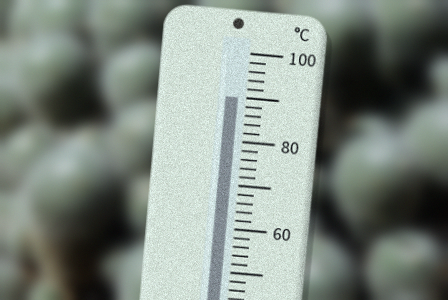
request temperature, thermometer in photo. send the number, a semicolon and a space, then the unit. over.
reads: 90; °C
